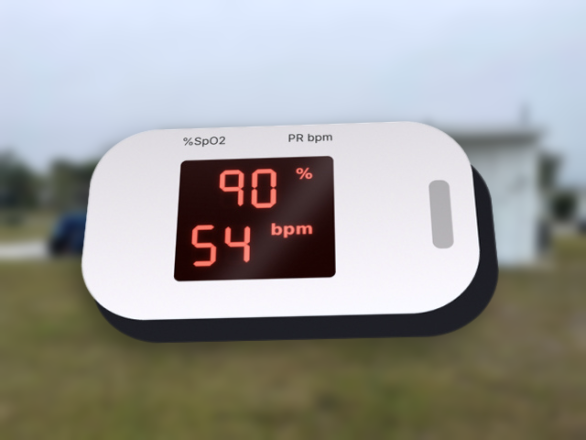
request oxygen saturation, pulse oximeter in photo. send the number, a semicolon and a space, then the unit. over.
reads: 90; %
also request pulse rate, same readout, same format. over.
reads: 54; bpm
